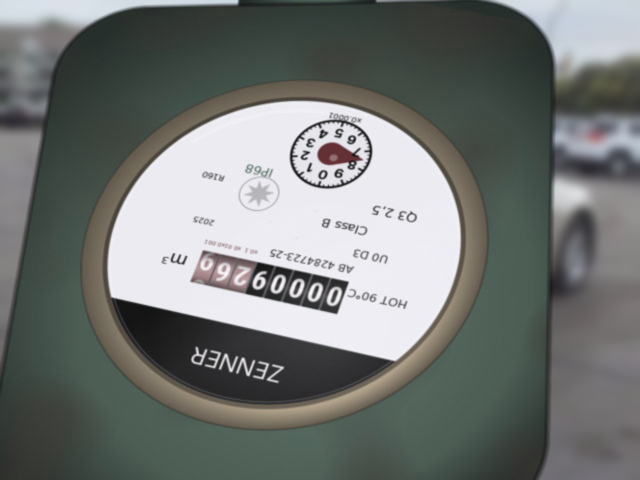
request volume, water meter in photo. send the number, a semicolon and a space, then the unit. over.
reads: 9.2687; m³
